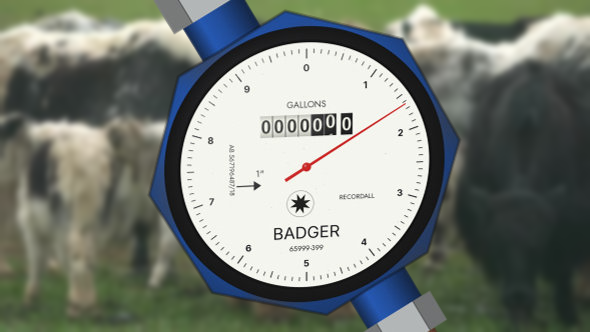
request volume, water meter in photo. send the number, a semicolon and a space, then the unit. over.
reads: 1.6; gal
